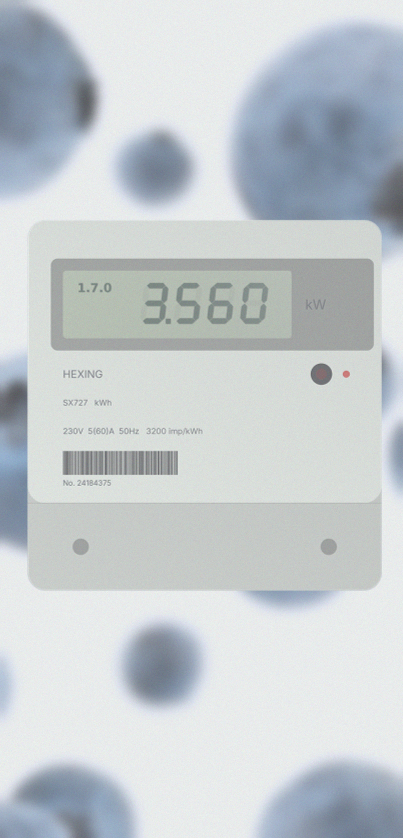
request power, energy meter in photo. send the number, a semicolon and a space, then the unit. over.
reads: 3.560; kW
